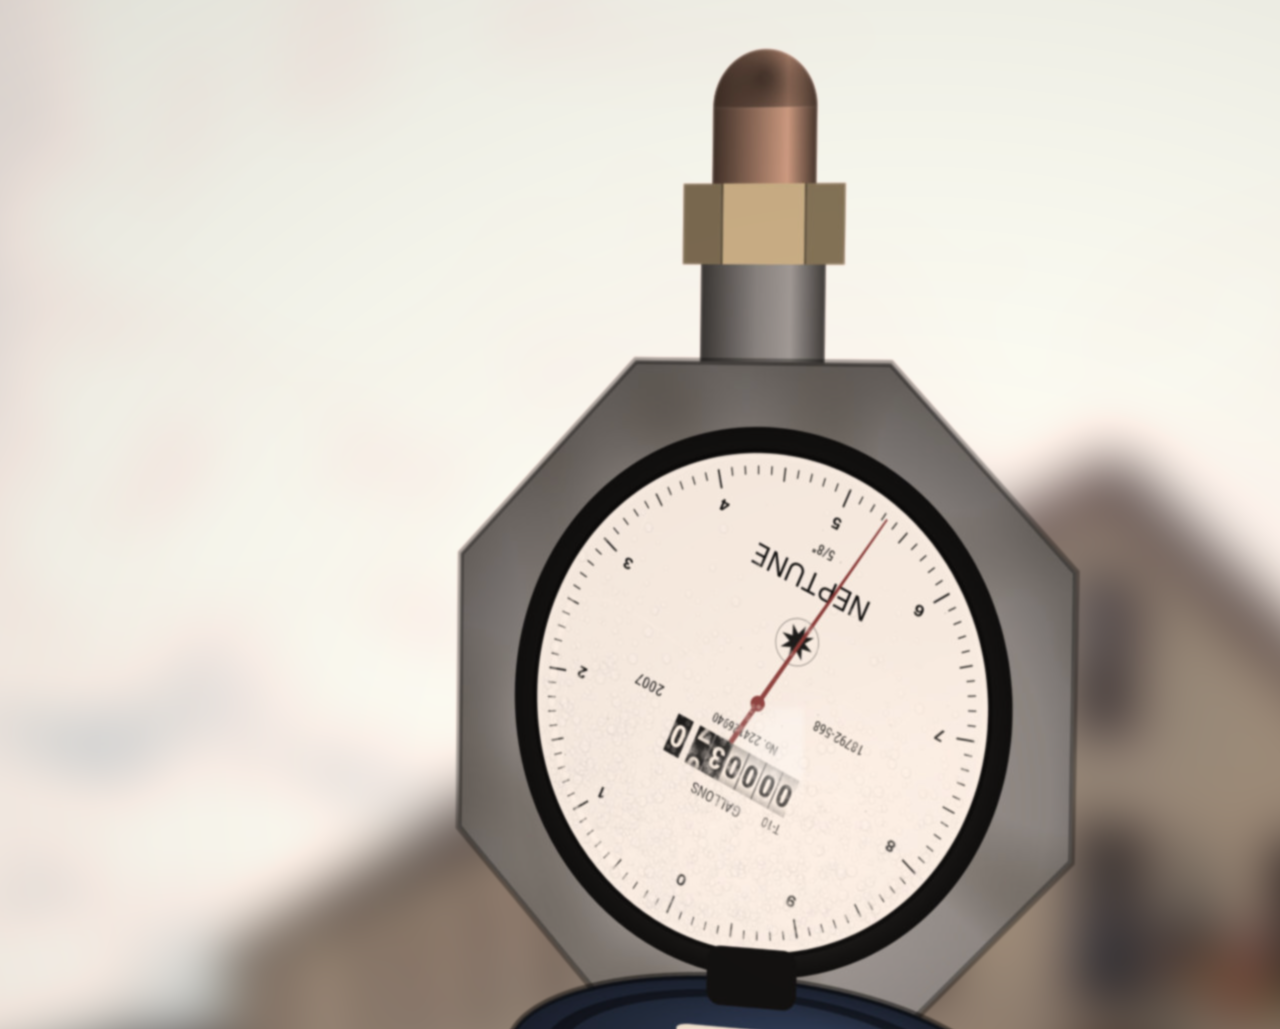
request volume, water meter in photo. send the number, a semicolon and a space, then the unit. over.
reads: 365.3; gal
